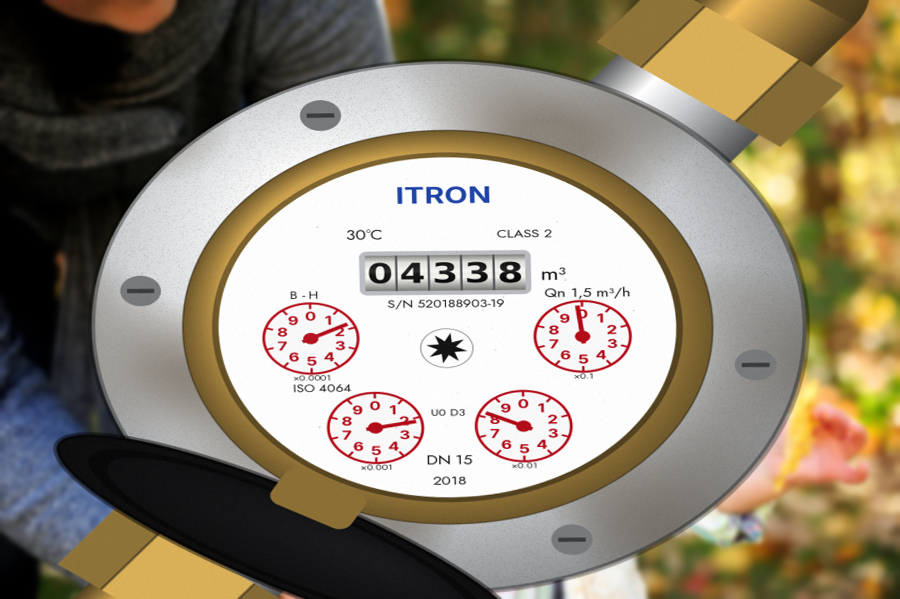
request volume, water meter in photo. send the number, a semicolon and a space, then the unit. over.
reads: 4337.9821; m³
